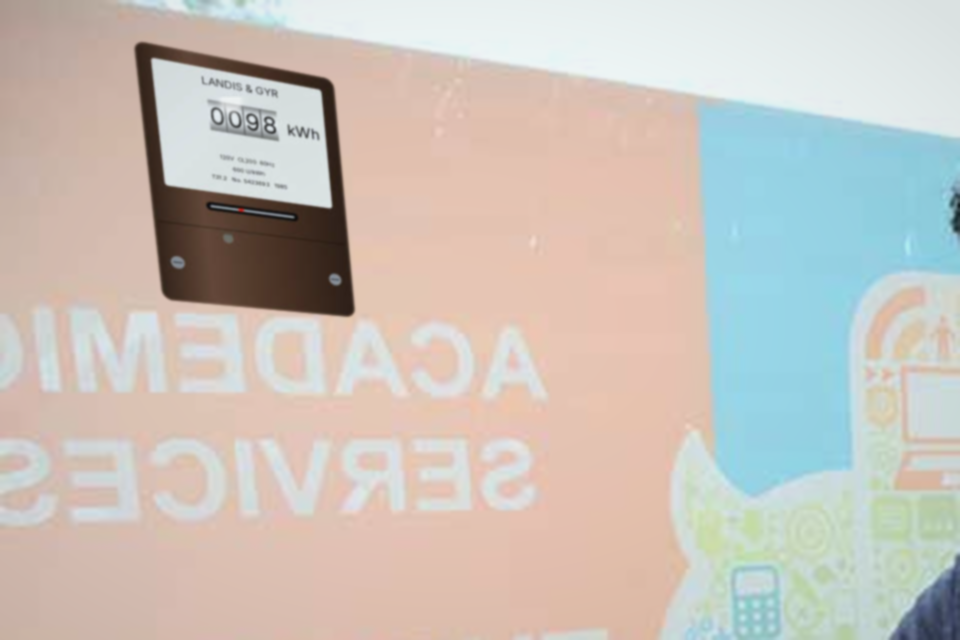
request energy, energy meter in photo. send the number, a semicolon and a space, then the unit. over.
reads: 98; kWh
